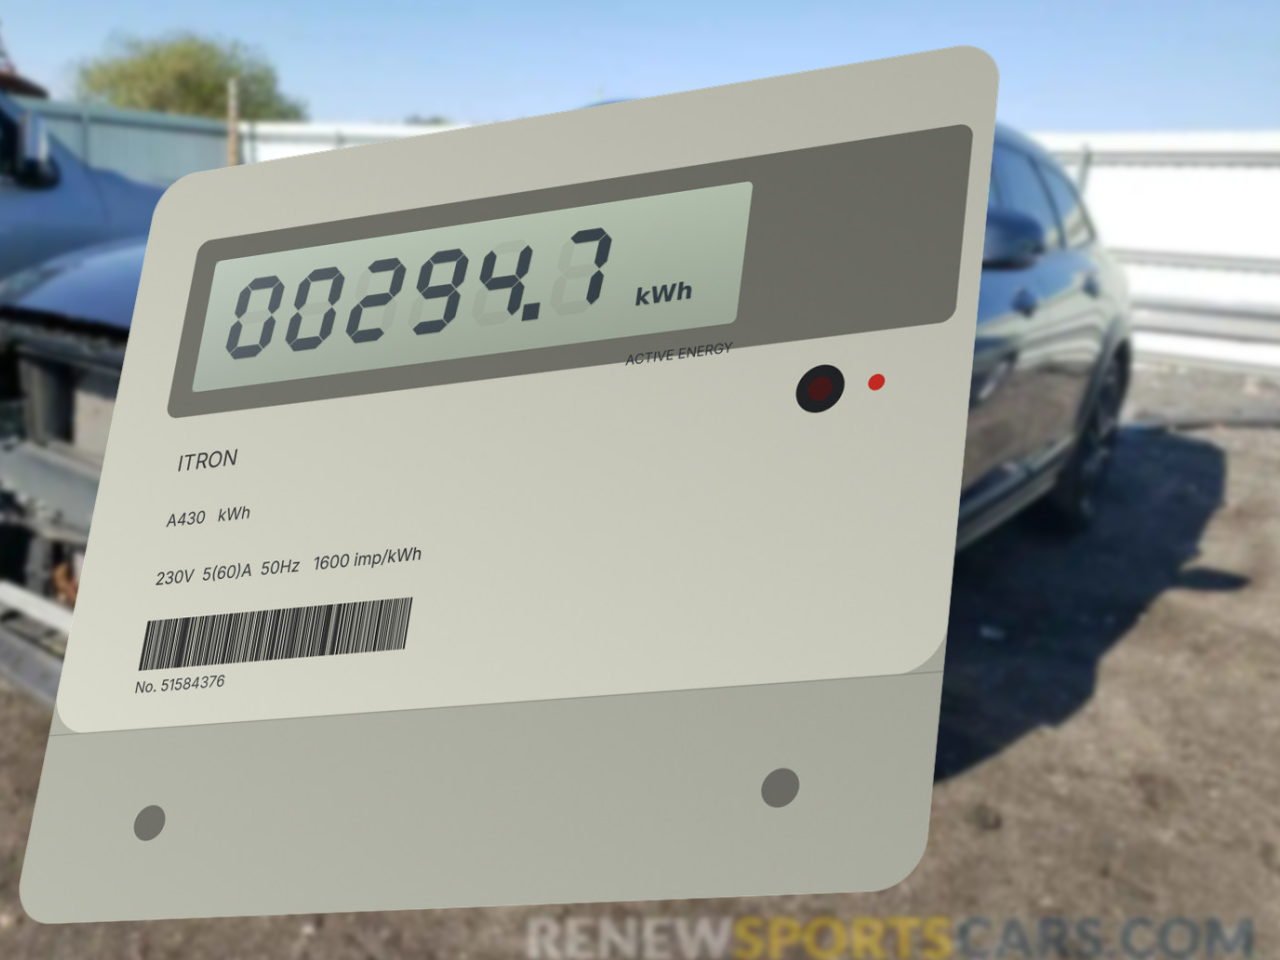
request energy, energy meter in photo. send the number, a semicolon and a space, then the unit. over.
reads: 294.7; kWh
